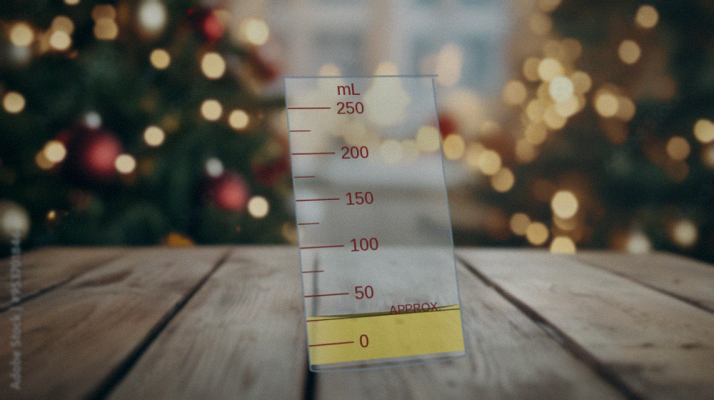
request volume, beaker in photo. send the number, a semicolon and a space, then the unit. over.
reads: 25; mL
